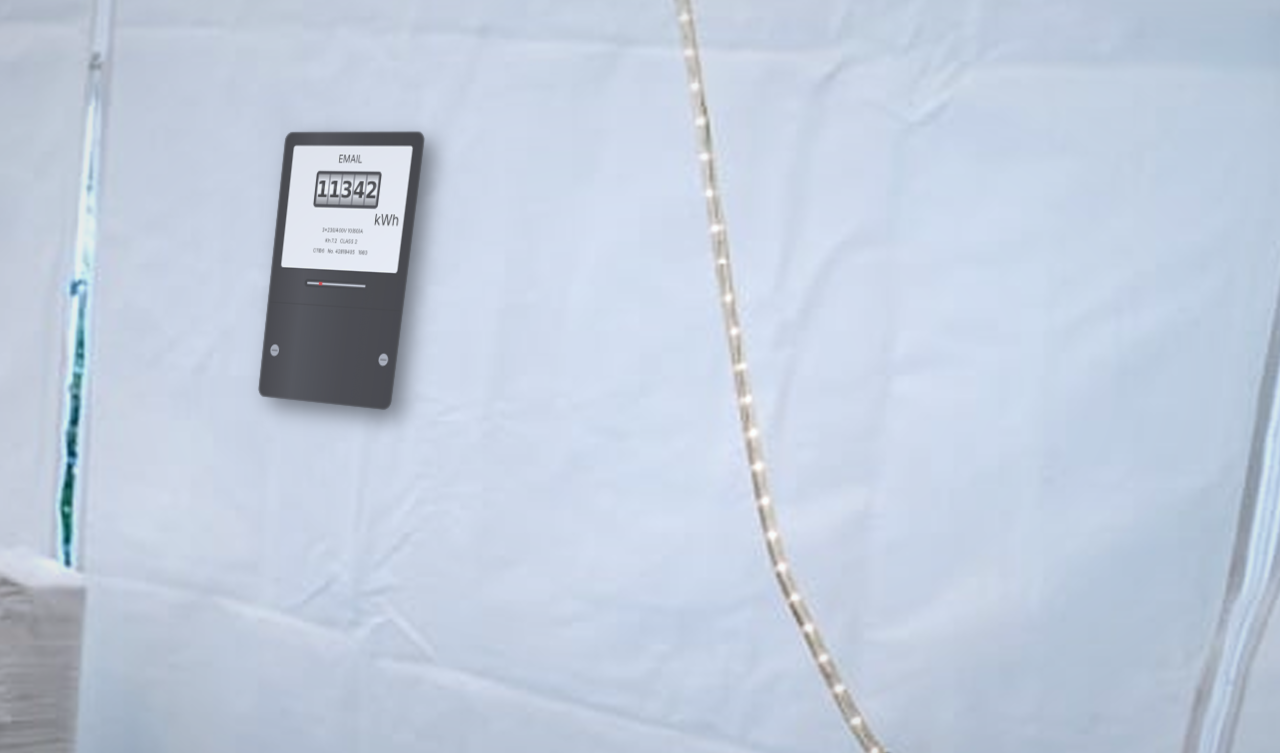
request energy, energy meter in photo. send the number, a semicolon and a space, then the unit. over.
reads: 11342; kWh
